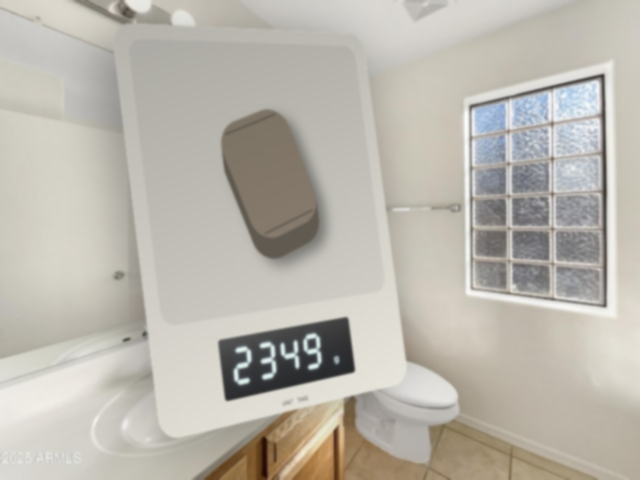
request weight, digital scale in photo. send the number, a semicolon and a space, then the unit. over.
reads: 2349; g
